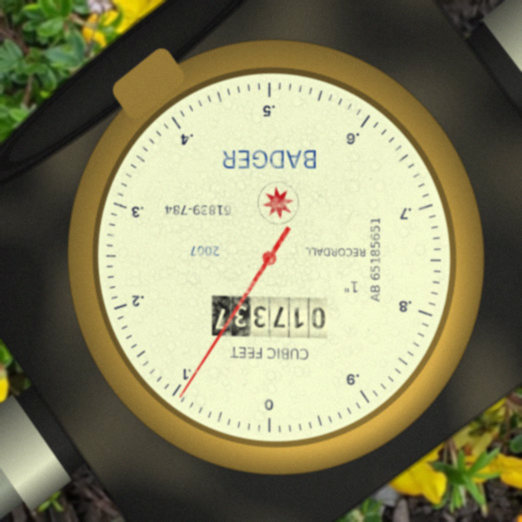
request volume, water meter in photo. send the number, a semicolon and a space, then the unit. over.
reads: 17337.09; ft³
